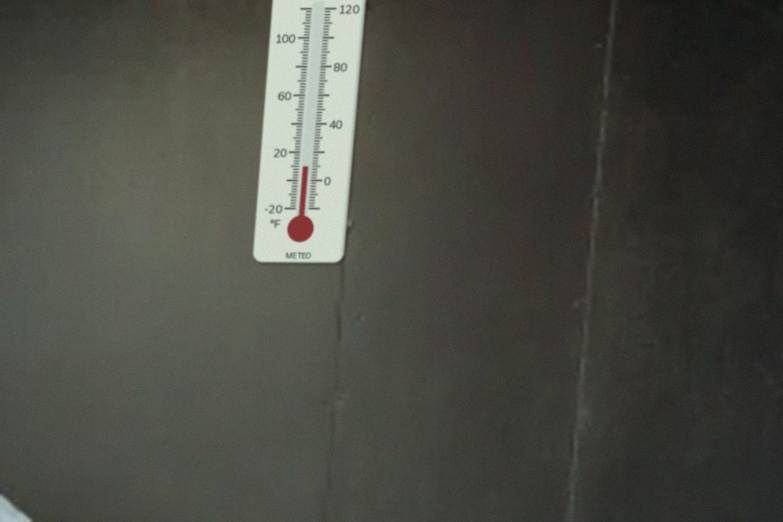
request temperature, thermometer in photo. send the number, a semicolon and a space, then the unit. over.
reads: 10; °F
